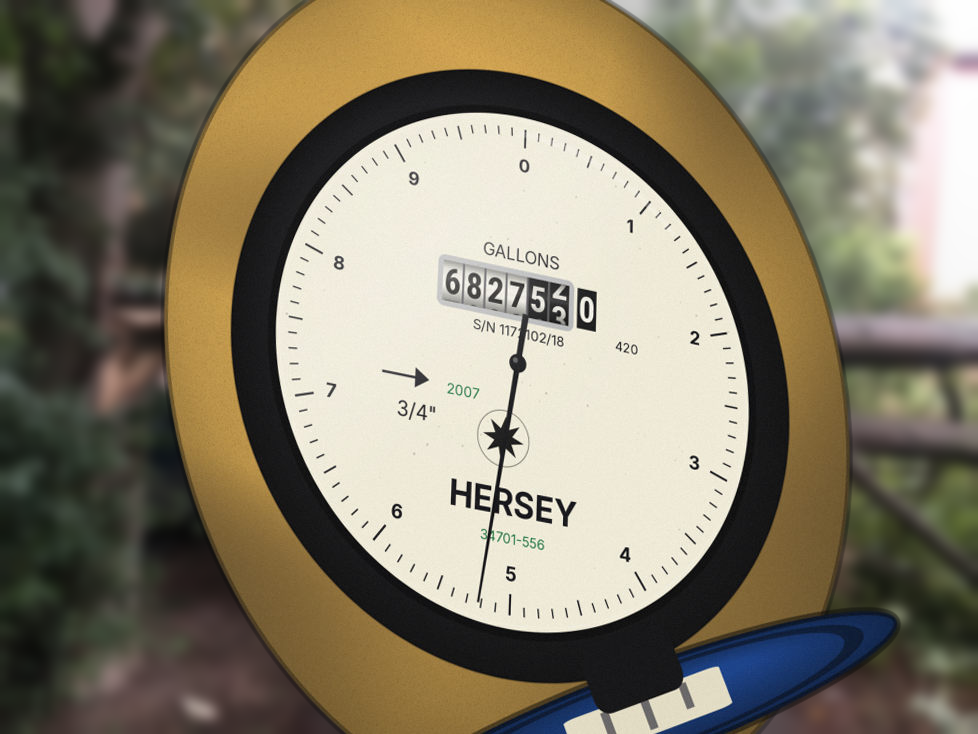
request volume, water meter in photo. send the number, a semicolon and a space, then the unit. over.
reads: 6827525.2; gal
